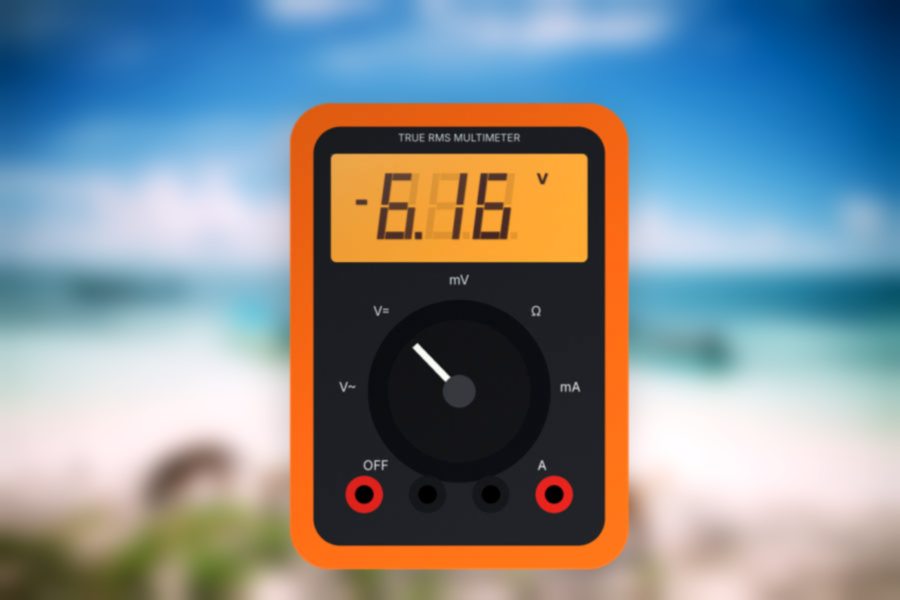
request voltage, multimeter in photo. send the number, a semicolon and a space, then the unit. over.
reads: -6.16; V
